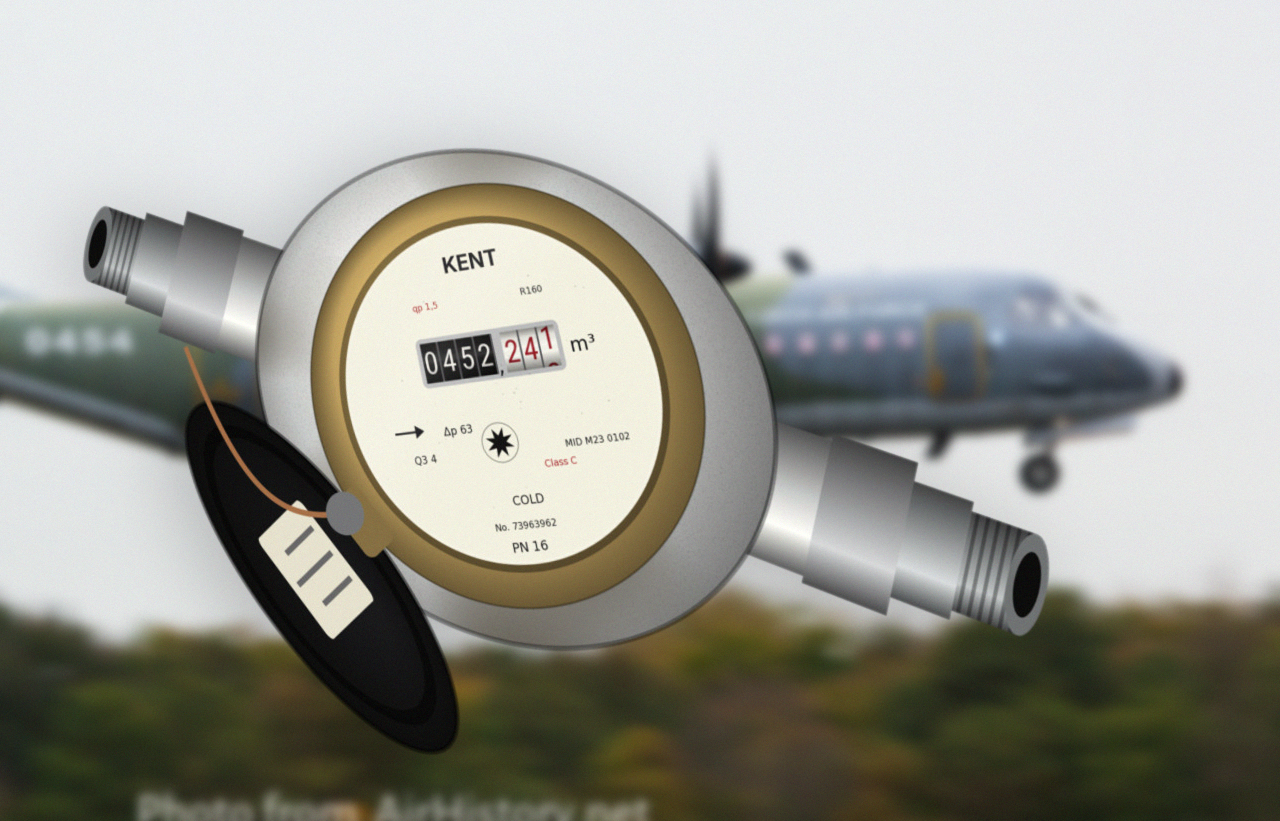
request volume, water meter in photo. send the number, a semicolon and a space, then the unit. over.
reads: 452.241; m³
